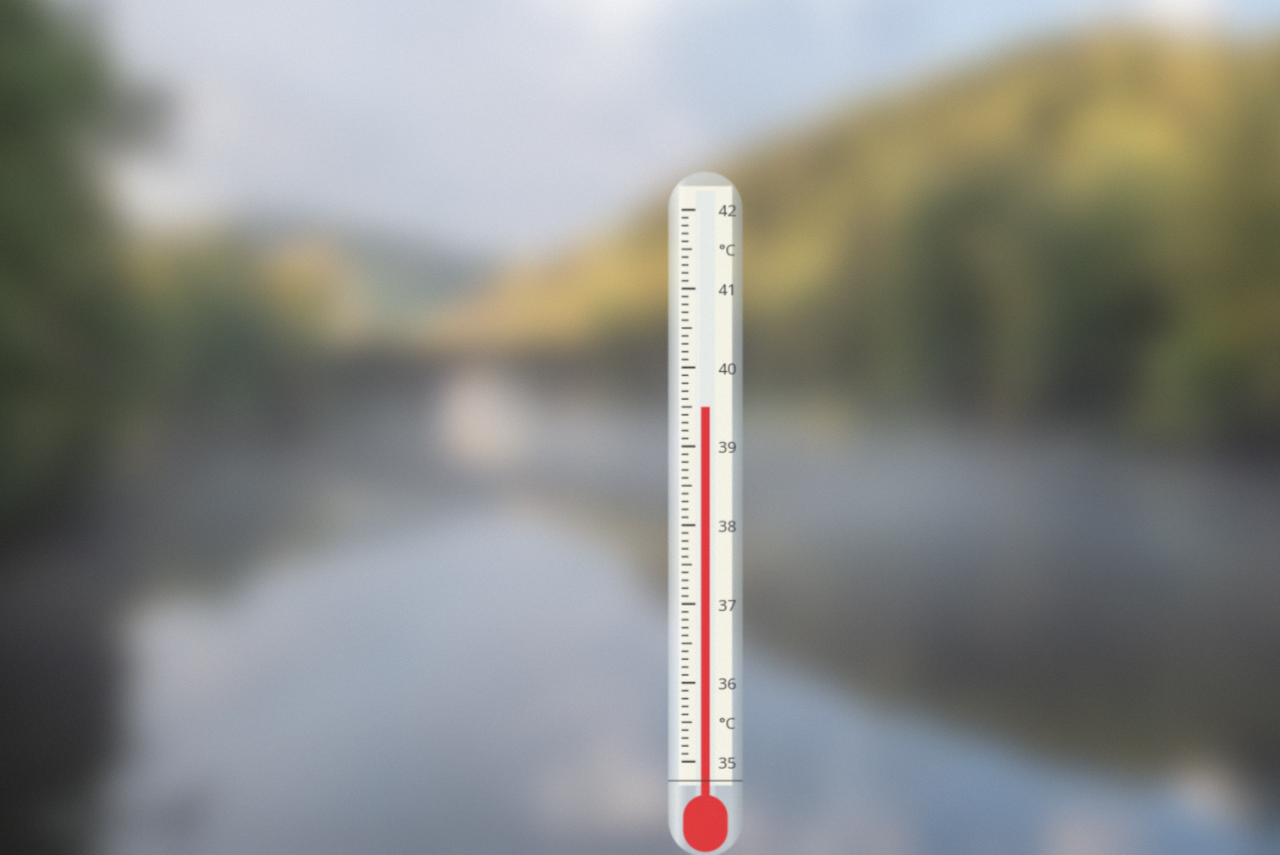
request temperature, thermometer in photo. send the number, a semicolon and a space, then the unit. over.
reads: 39.5; °C
